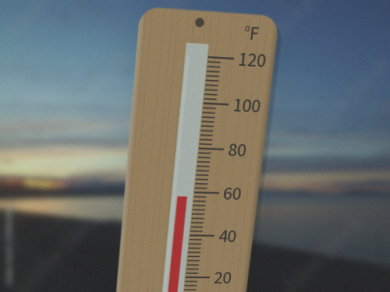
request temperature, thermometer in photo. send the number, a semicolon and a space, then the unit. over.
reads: 58; °F
